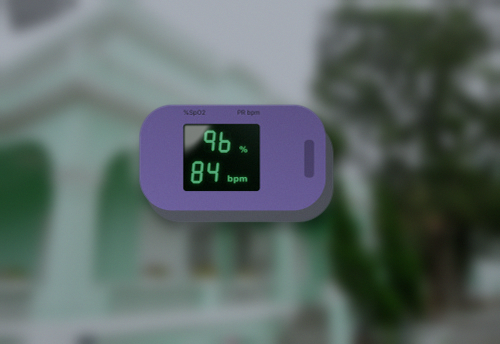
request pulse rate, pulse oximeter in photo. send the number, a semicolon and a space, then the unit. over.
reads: 84; bpm
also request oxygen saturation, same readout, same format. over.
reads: 96; %
